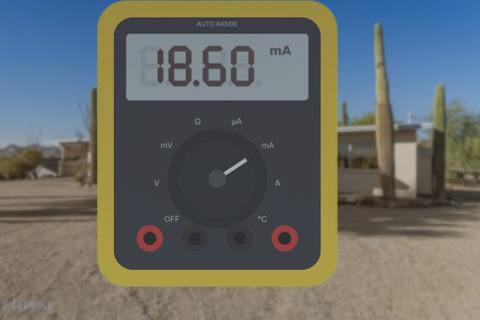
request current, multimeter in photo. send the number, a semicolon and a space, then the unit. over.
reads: 18.60; mA
